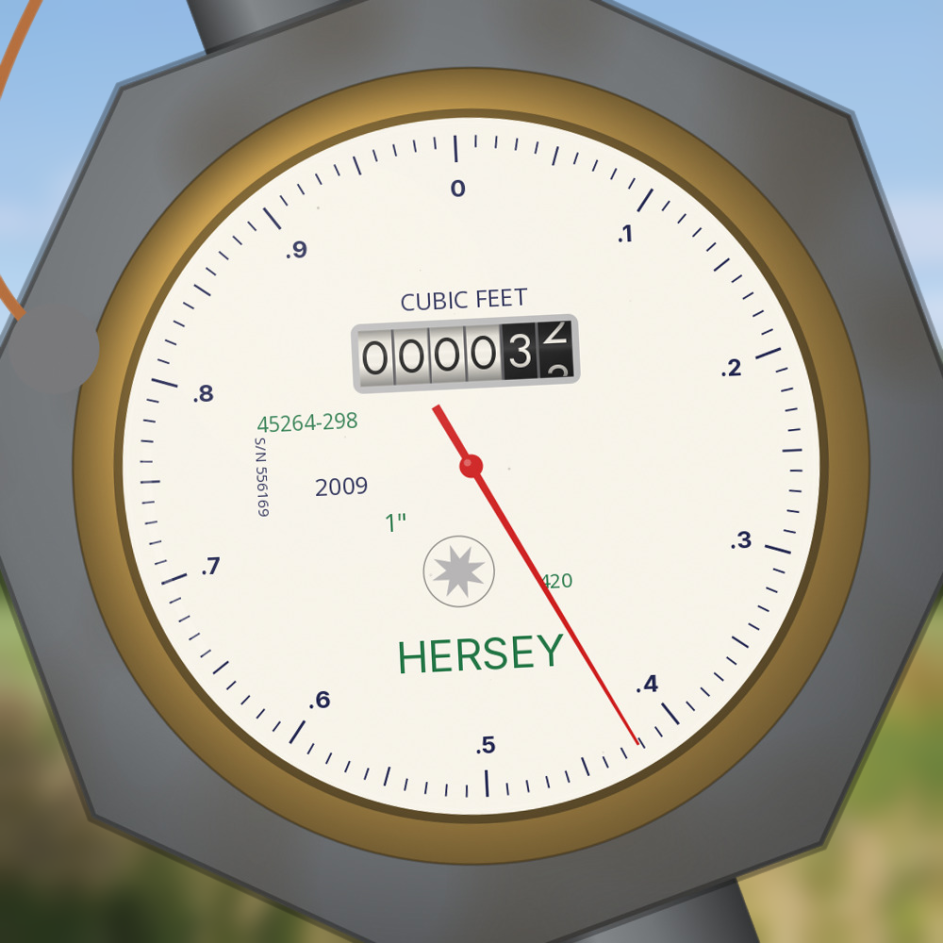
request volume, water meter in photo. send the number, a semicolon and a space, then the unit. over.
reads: 32.42; ft³
